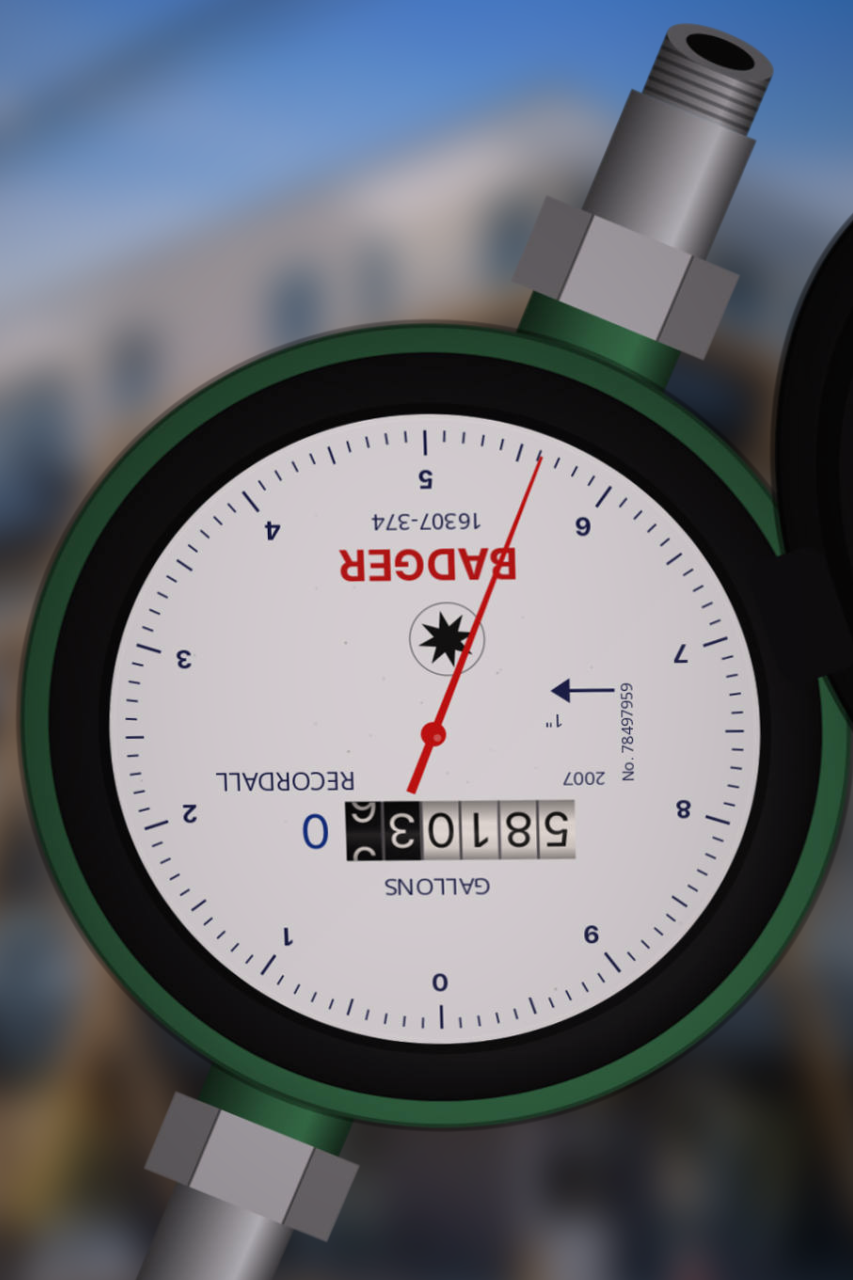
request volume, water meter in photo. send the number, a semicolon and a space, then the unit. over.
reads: 5810355.6; gal
